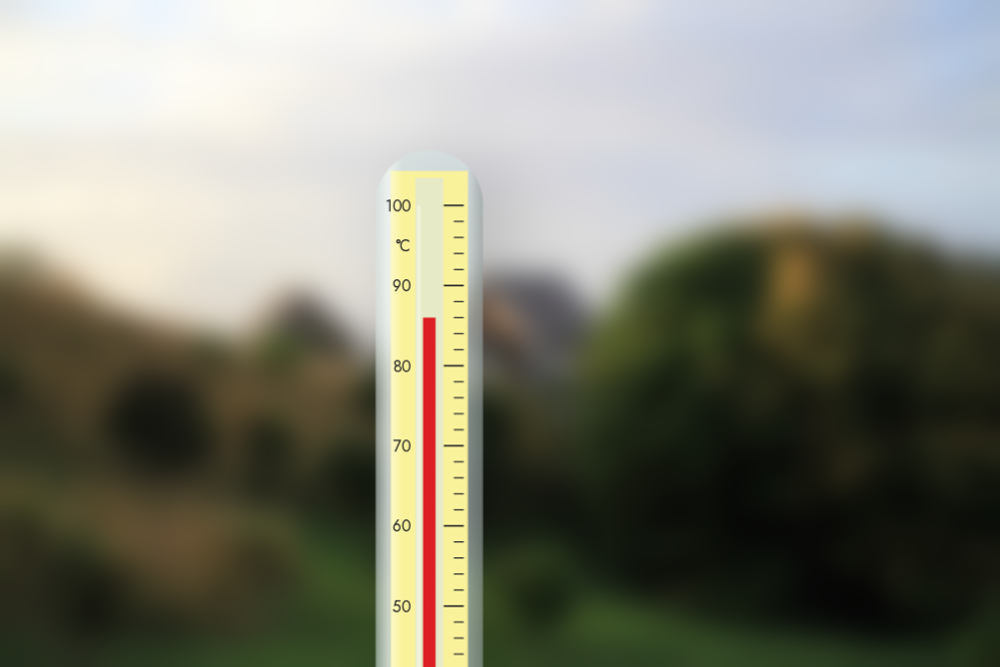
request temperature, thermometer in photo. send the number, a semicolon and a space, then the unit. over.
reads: 86; °C
